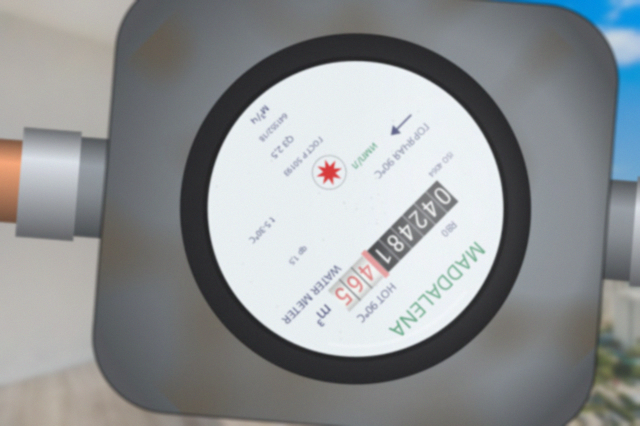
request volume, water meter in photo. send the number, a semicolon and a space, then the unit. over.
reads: 42481.465; m³
